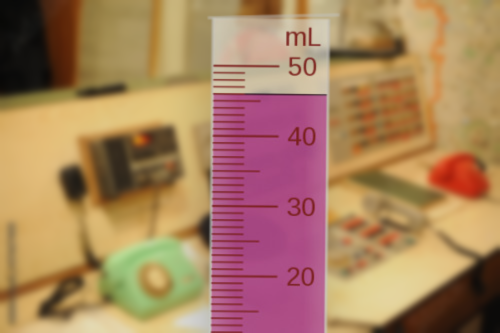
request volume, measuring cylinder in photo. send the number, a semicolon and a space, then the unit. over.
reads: 46; mL
